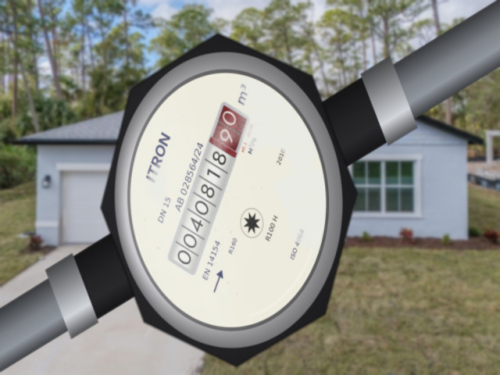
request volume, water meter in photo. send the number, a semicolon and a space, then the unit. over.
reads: 40818.90; m³
